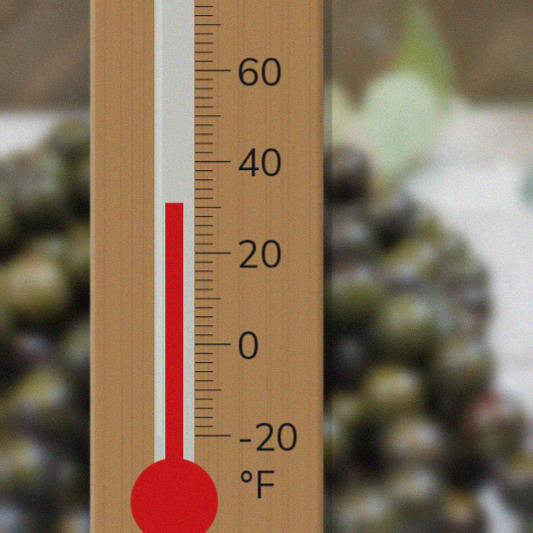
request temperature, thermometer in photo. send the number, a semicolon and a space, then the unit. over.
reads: 31; °F
